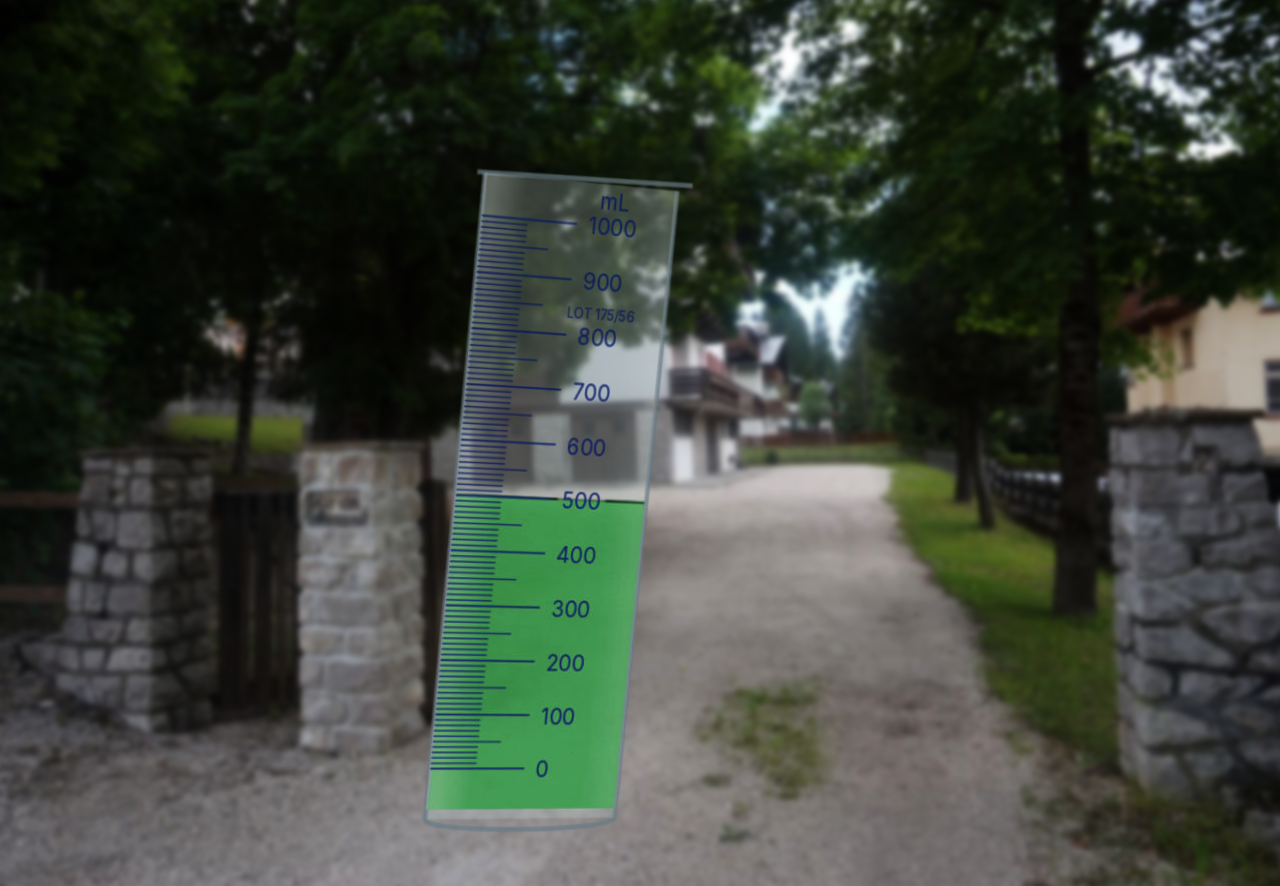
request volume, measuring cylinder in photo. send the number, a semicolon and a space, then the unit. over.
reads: 500; mL
